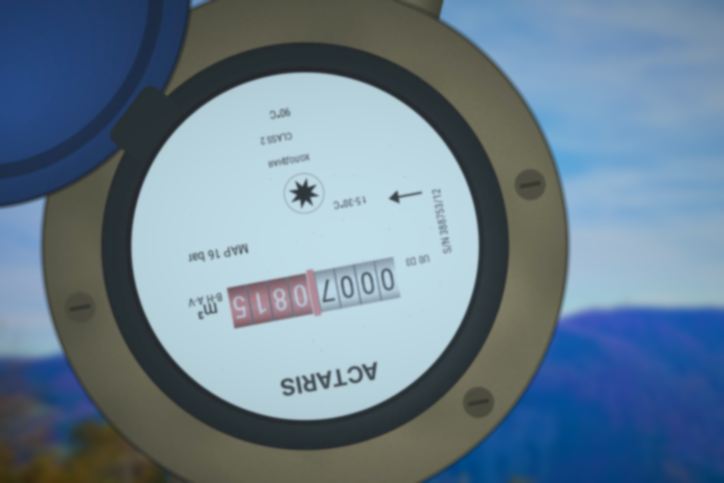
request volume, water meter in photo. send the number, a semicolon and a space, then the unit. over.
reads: 7.0815; m³
